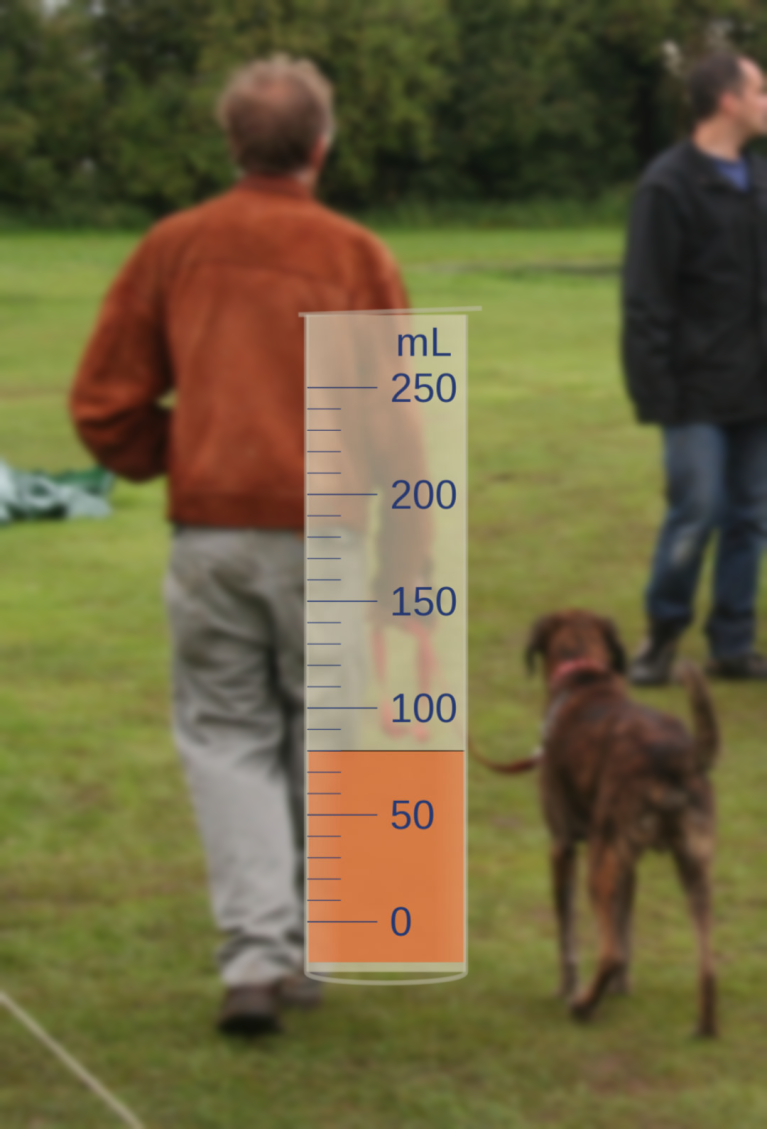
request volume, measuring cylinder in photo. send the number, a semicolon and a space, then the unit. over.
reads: 80; mL
